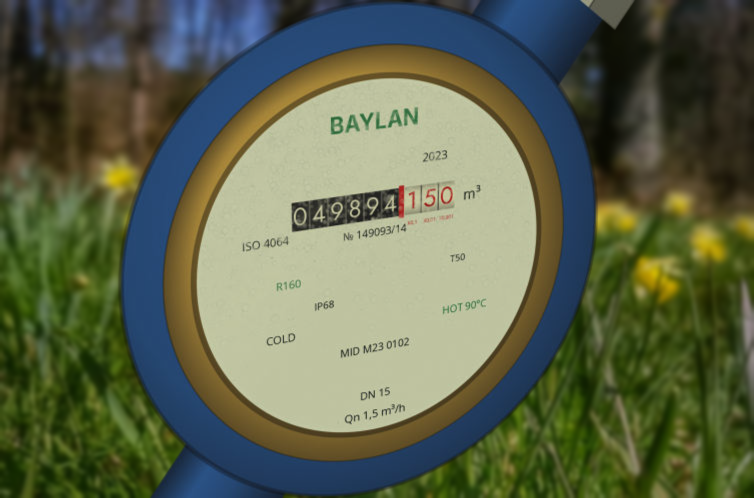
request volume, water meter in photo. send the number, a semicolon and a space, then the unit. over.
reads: 49894.150; m³
